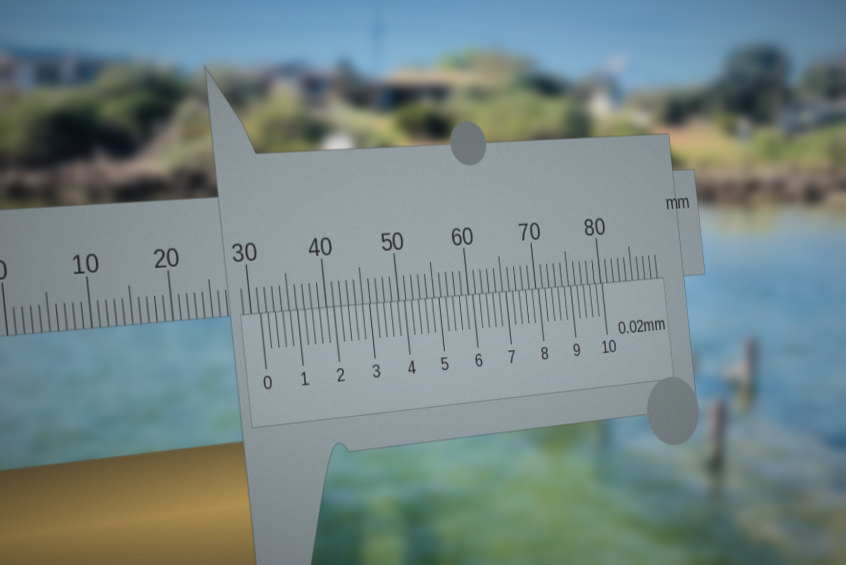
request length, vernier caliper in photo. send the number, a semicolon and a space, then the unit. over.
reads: 31.2; mm
